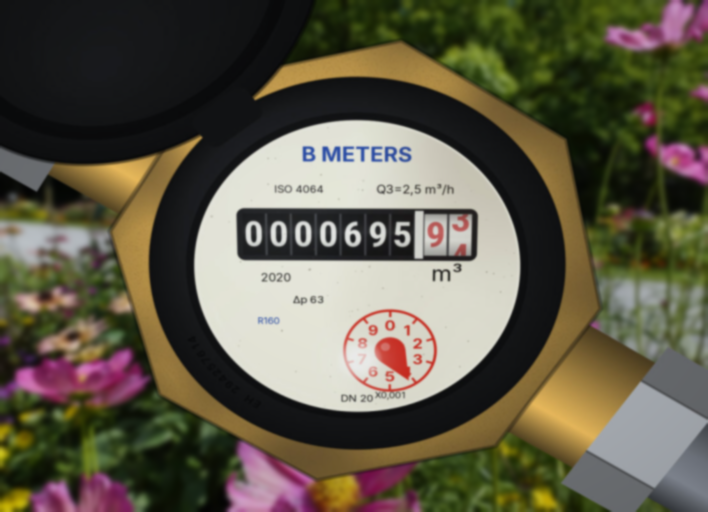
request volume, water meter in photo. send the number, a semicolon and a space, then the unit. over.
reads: 695.934; m³
